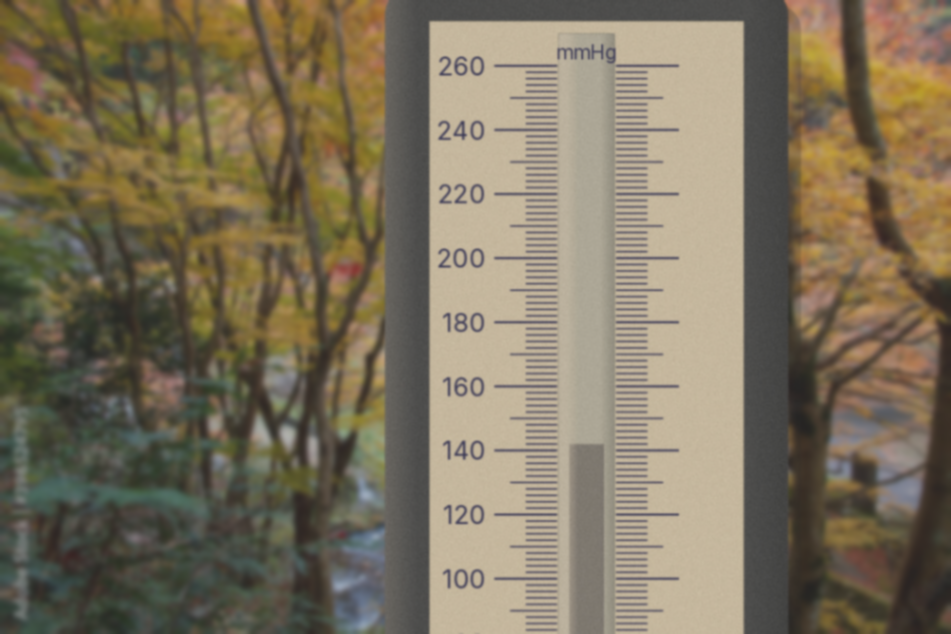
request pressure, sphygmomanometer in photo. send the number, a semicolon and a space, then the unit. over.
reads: 142; mmHg
